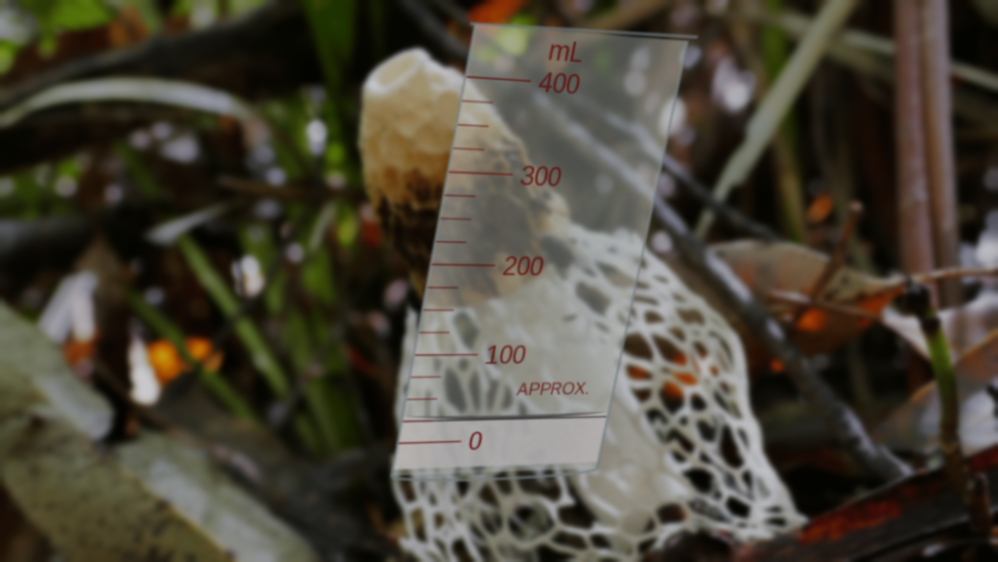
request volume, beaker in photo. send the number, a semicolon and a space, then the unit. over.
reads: 25; mL
